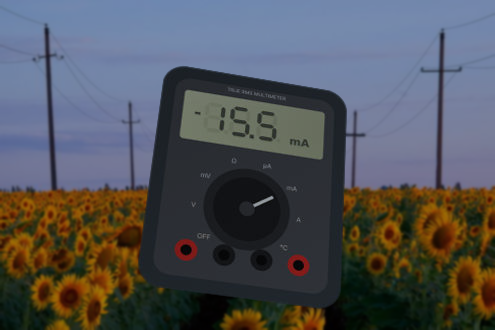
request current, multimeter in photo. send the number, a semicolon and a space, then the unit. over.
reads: -15.5; mA
